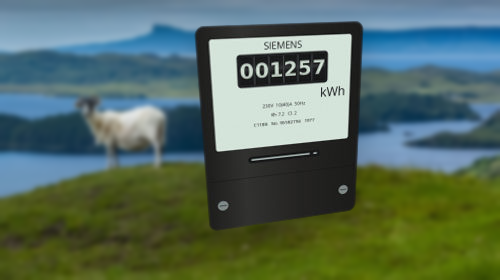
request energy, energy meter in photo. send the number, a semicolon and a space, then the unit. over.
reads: 1257; kWh
